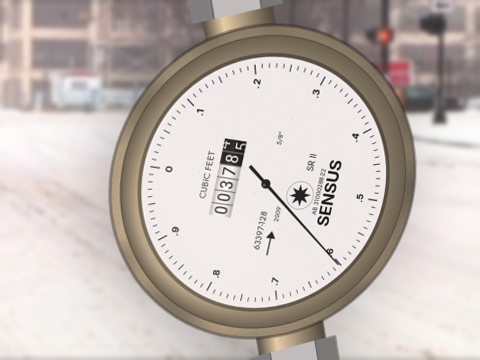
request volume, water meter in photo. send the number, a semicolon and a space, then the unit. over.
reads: 3784.60; ft³
